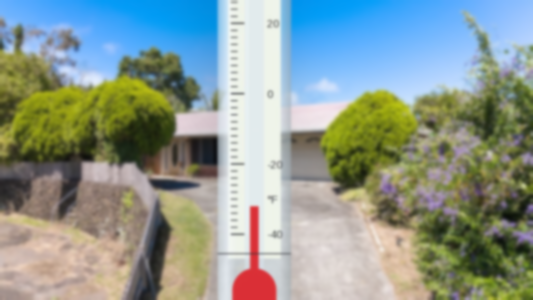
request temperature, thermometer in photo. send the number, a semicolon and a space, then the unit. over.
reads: -32; °F
